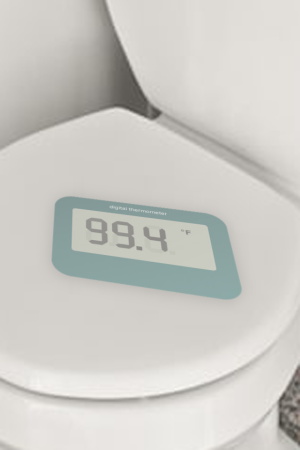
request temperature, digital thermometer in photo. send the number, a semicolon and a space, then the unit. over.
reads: 99.4; °F
